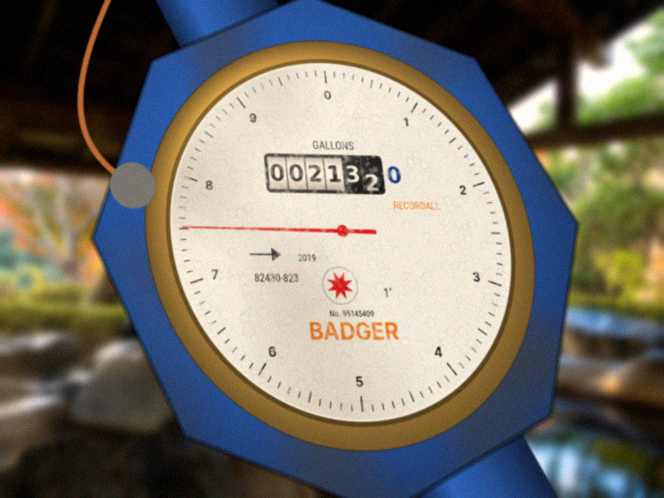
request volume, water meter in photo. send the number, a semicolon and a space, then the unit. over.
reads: 21317.5; gal
